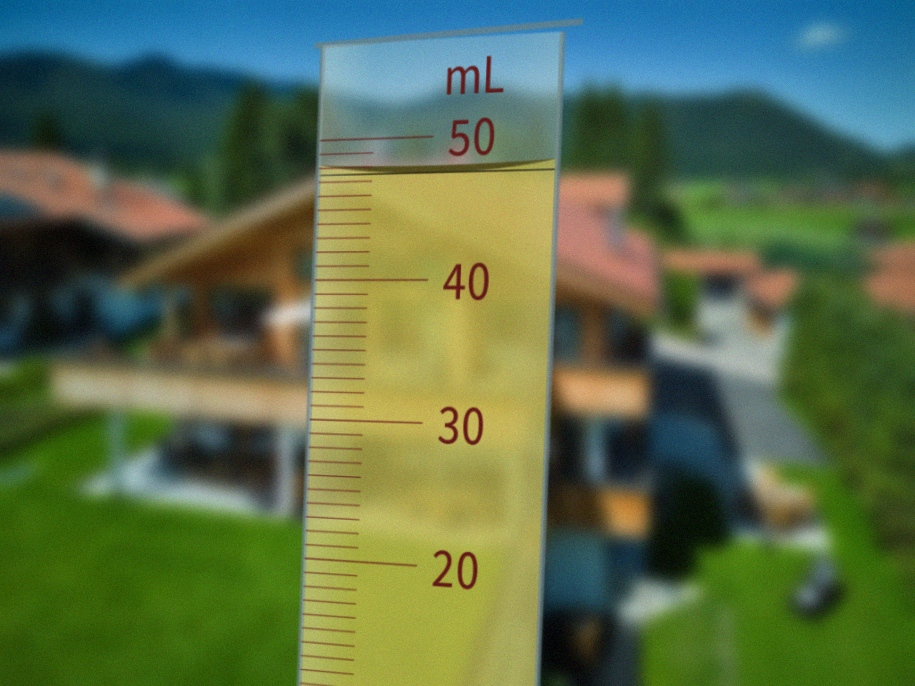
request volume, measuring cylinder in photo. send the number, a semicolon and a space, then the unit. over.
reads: 47.5; mL
